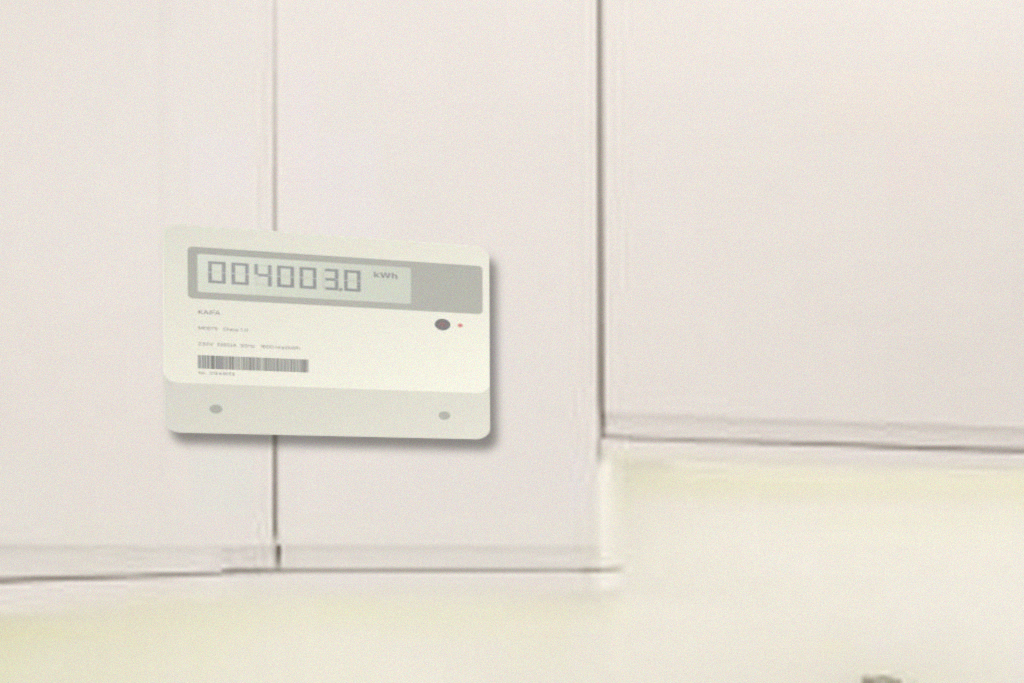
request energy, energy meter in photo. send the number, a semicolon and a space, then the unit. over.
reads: 4003.0; kWh
